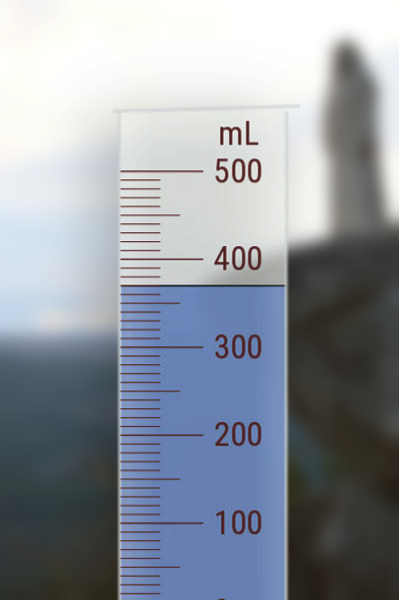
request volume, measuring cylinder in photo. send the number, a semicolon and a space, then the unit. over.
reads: 370; mL
